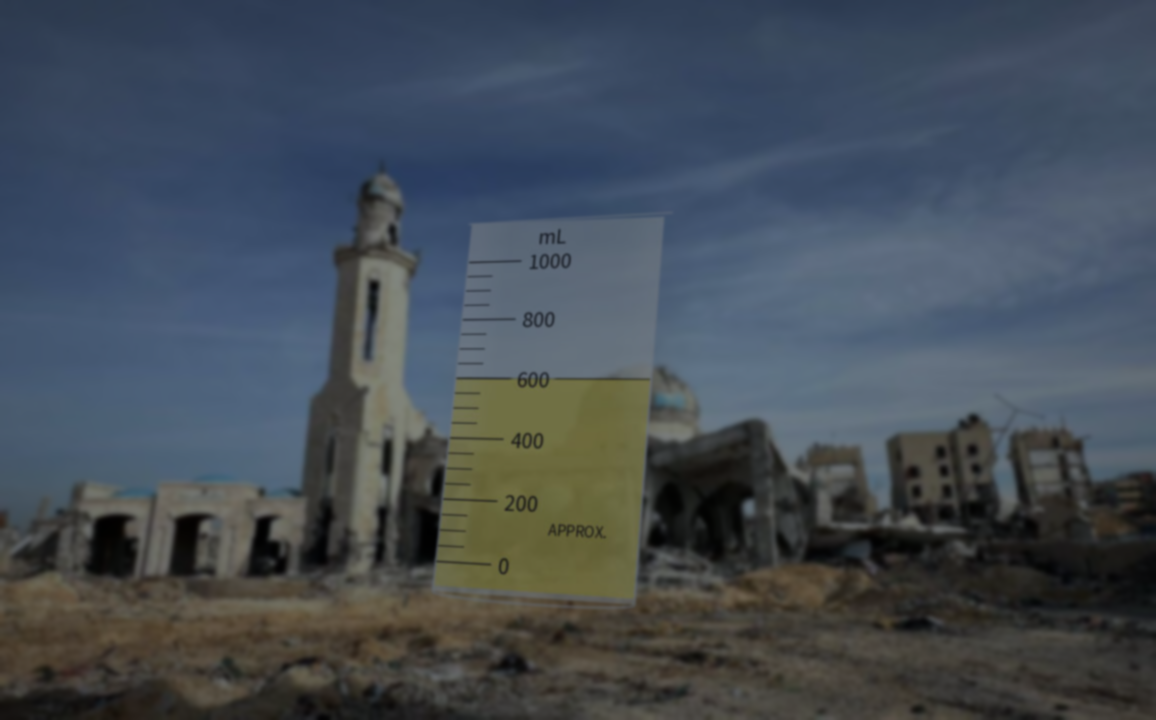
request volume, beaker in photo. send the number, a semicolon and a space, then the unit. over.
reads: 600; mL
